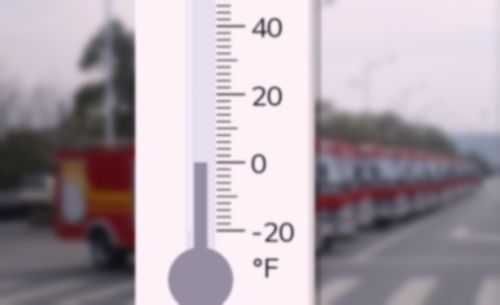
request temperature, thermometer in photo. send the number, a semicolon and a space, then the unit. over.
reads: 0; °F
